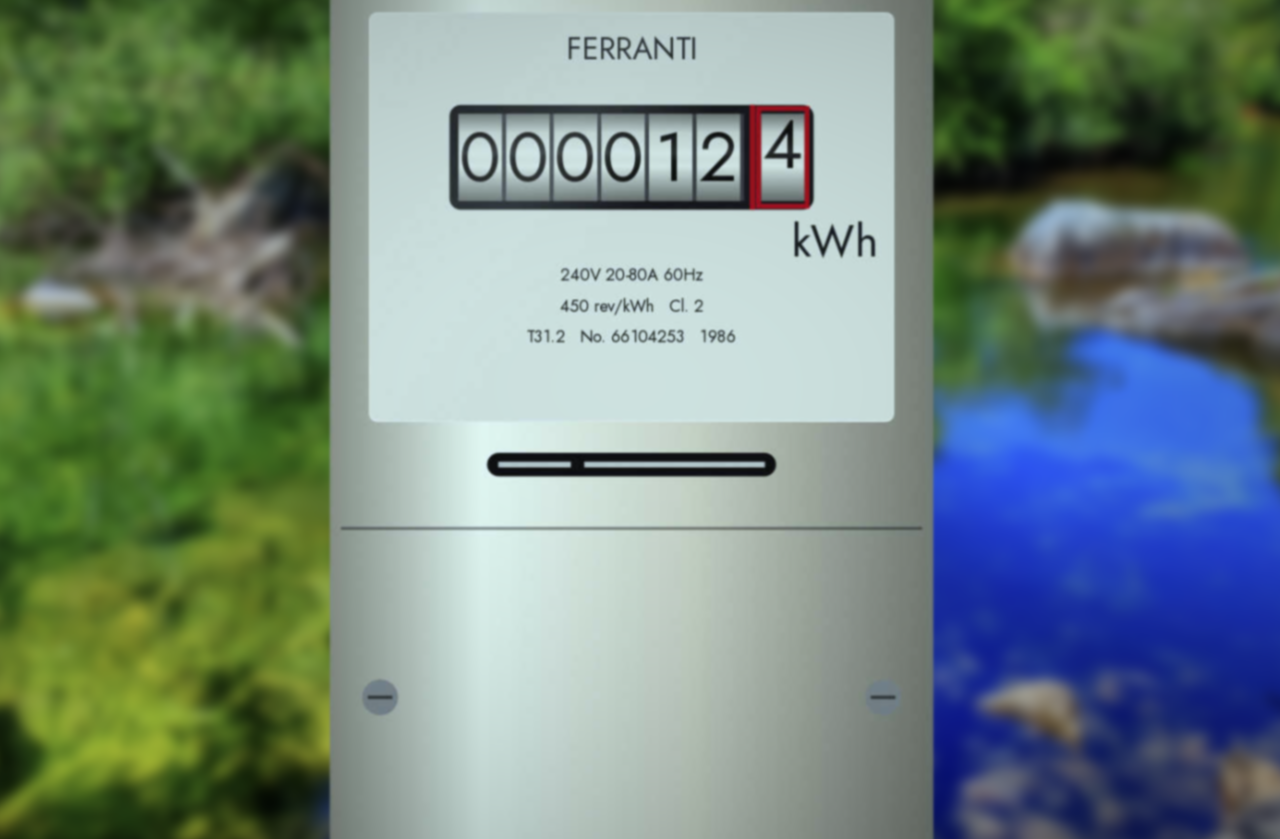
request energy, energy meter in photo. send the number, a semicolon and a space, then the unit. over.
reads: 12.4; kWh
